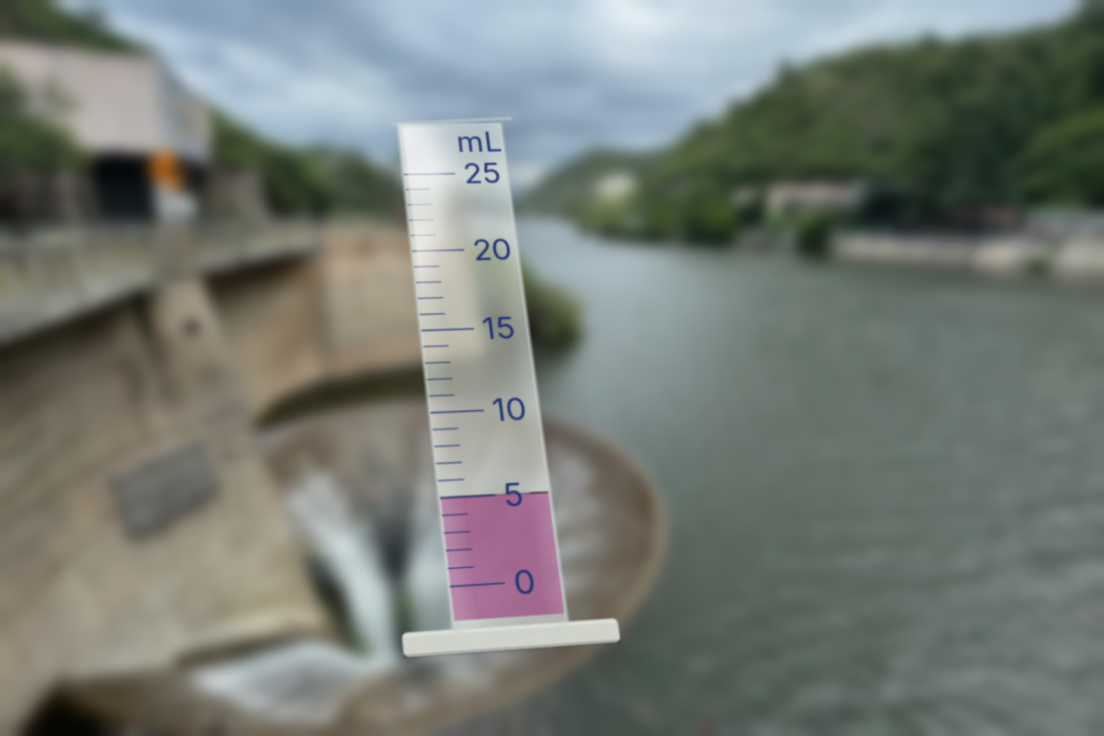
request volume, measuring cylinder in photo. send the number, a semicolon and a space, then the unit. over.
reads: 5; mL
